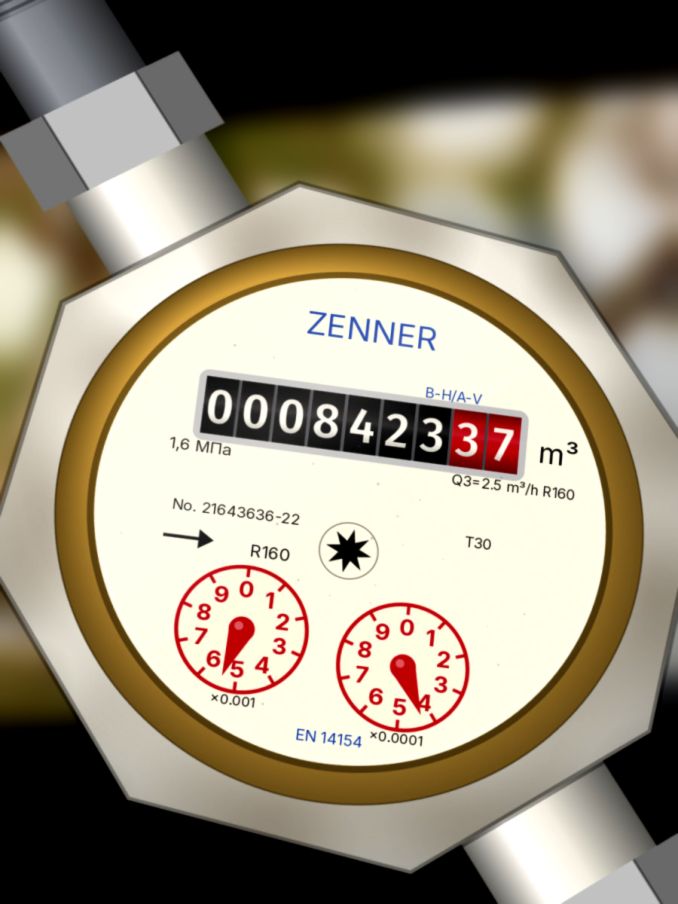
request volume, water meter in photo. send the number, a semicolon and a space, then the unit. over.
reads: 8423.3754; m³
